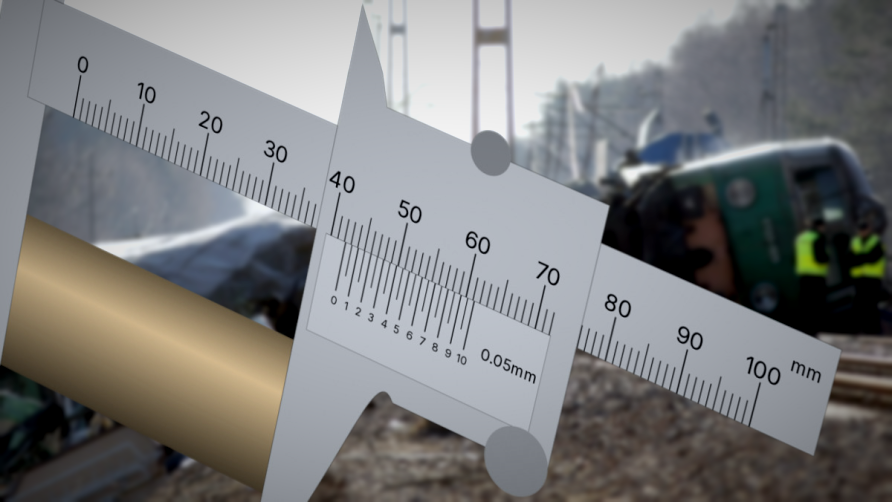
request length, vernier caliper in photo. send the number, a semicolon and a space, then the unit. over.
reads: 42.2; mm
